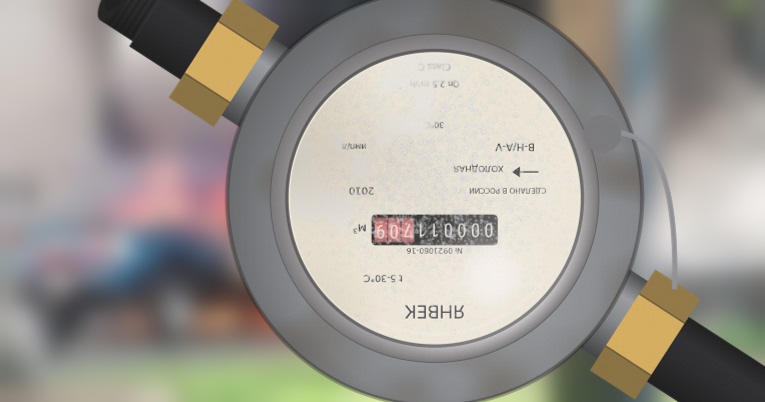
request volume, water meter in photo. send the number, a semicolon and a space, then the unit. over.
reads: 11.709; m³
